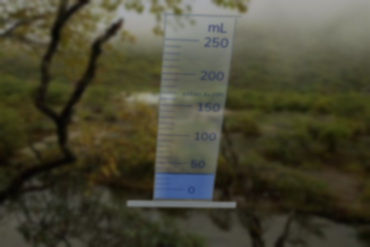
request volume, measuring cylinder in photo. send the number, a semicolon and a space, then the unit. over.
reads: 30; mL
